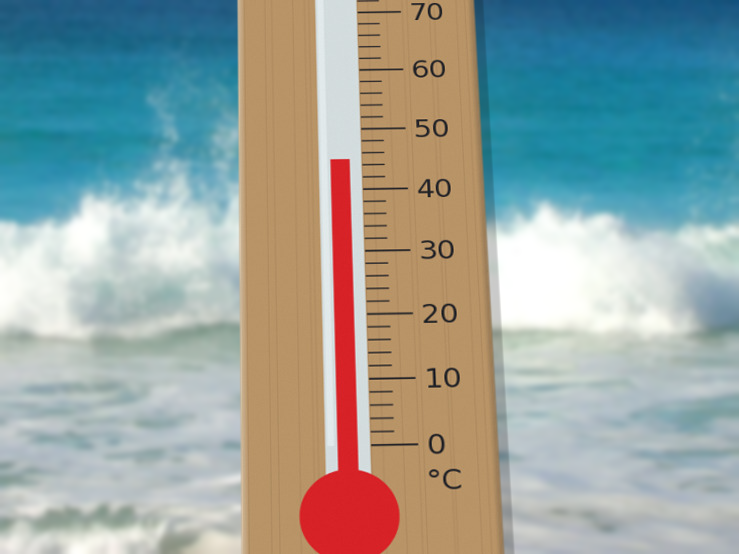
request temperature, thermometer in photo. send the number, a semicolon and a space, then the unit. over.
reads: 45; °C
